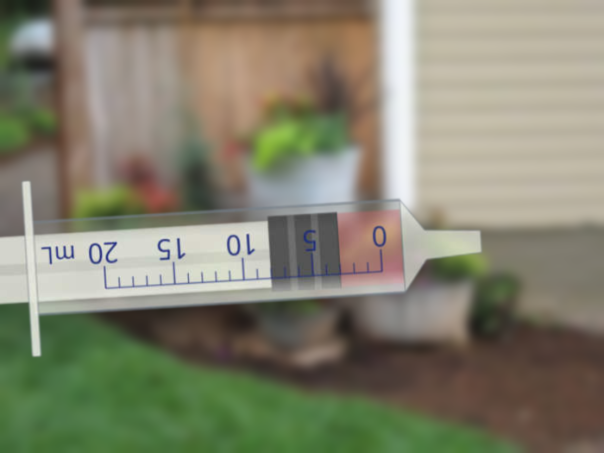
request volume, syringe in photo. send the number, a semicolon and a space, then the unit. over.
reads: 3; mL
